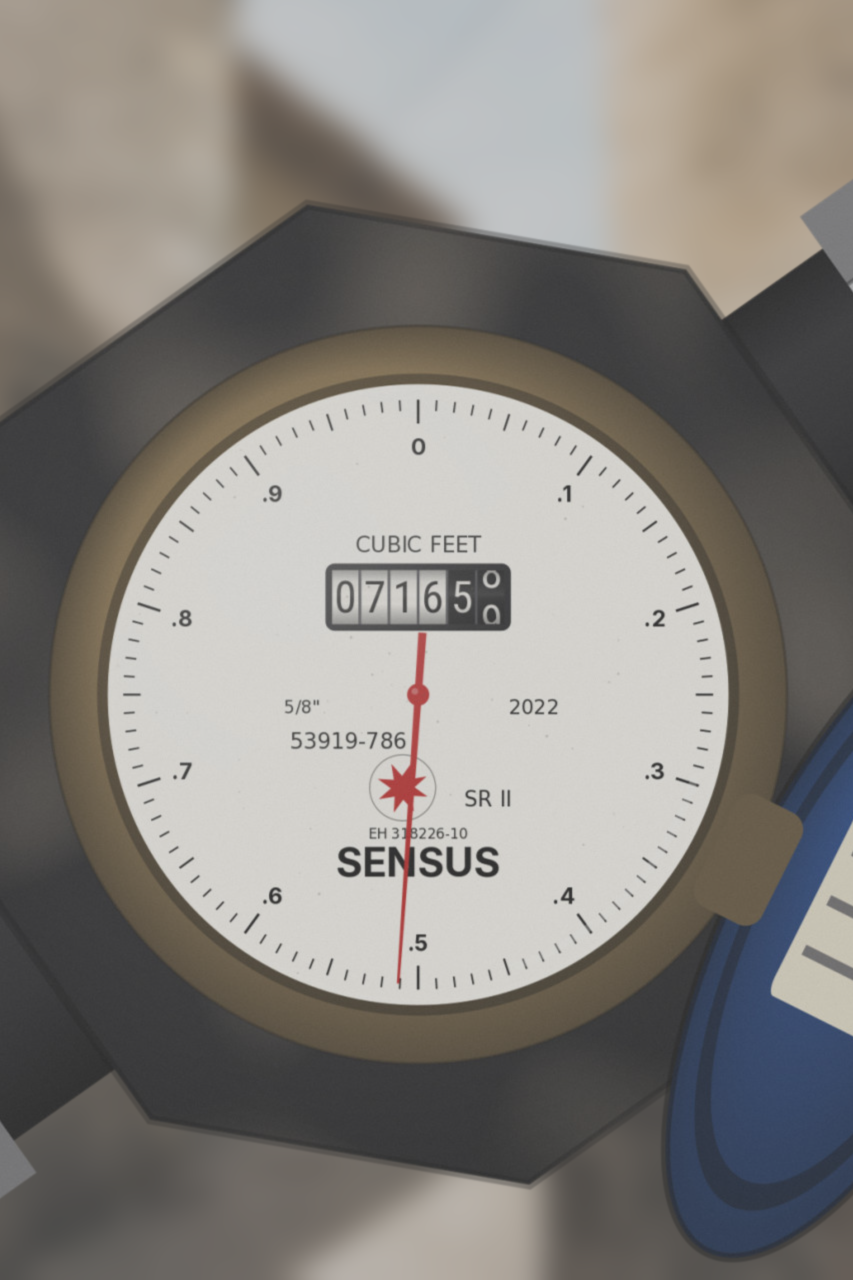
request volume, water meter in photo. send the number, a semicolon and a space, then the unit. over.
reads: 71658.51; ft³
